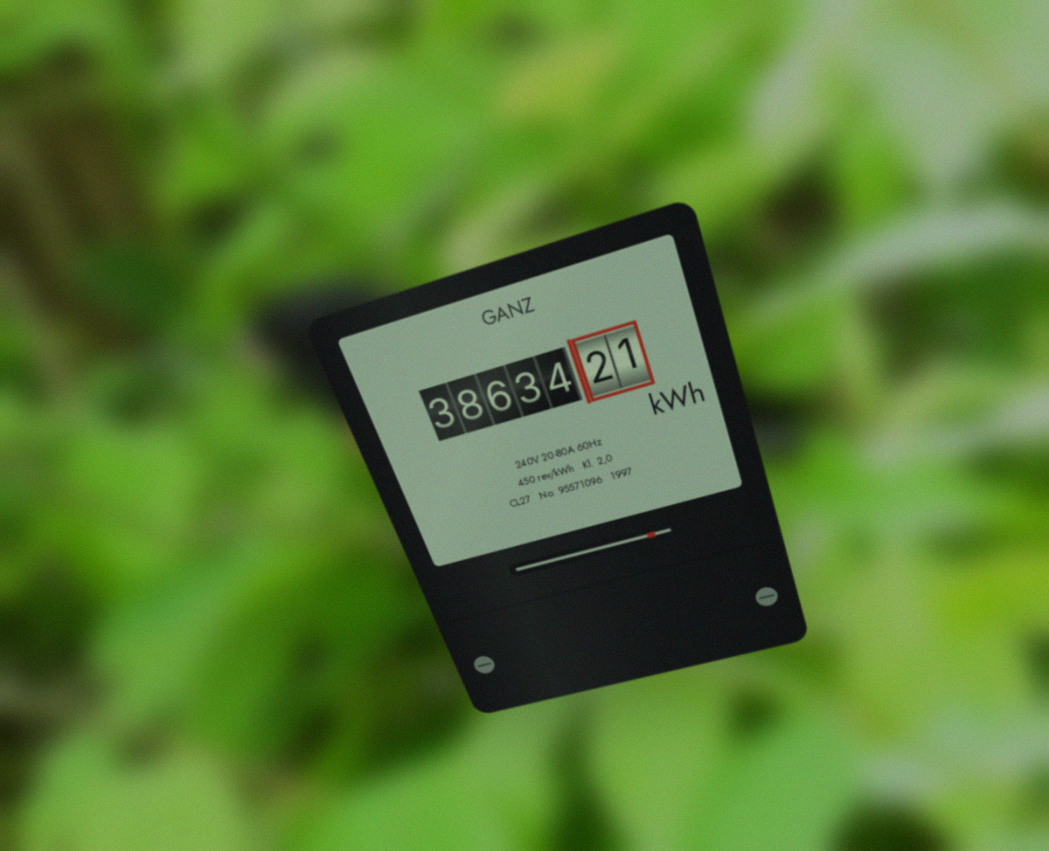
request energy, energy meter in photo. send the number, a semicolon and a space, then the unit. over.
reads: 38634.21; kWh
